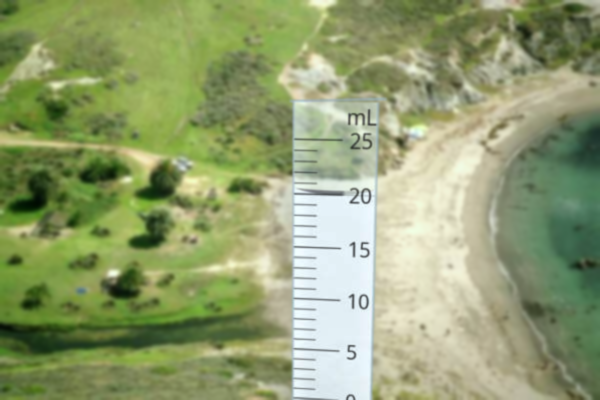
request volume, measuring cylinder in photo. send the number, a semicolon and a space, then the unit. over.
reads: 20; mL
